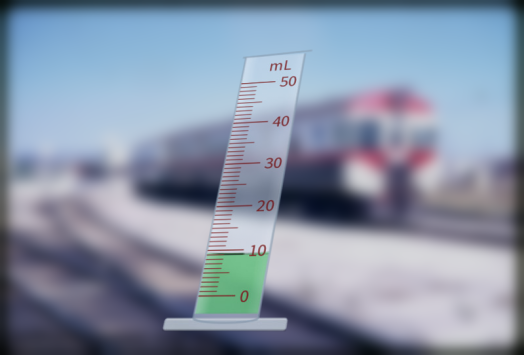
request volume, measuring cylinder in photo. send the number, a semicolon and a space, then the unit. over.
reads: 9; mL
